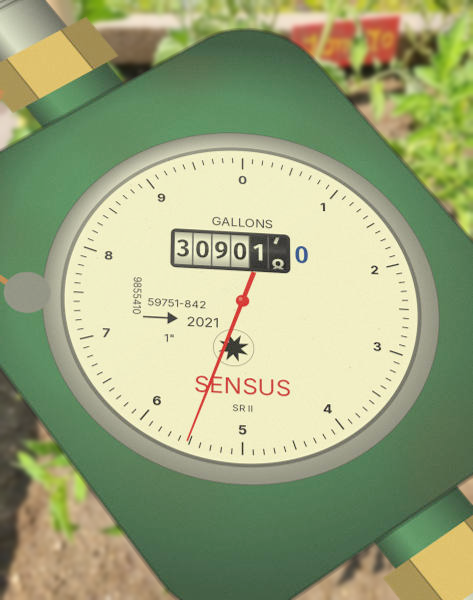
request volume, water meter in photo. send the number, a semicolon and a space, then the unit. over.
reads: 3090175.5; gal
